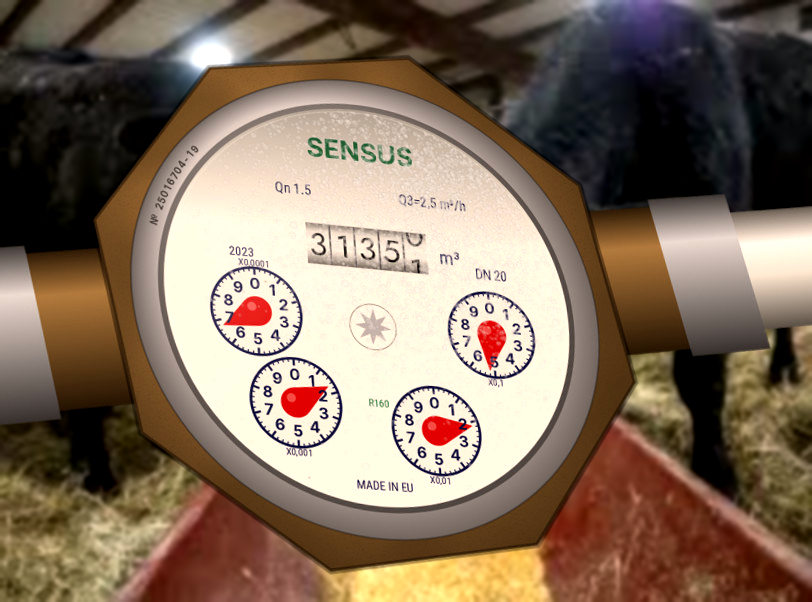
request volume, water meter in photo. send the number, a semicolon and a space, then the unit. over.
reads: 31350.5216; m³
